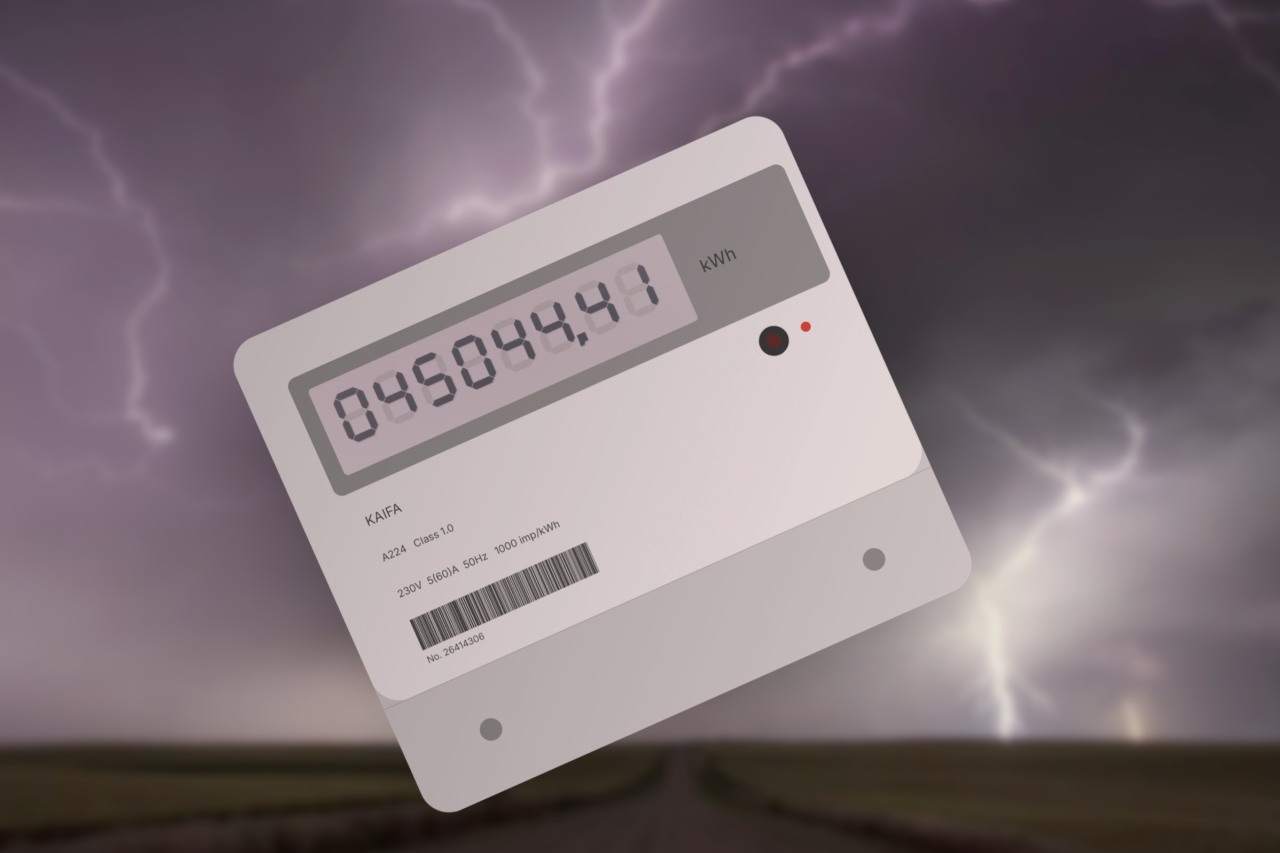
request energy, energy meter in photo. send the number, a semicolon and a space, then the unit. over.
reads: 45044.41; kWh
